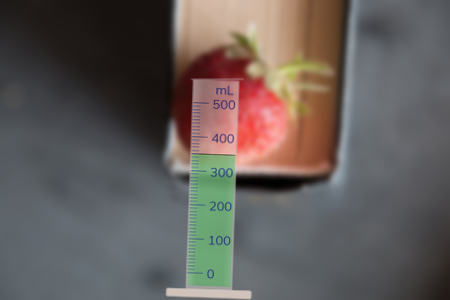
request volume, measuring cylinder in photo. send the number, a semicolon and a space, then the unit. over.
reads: 350; mL
